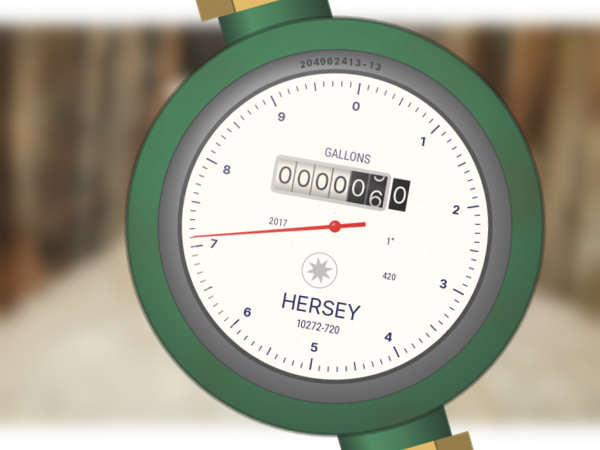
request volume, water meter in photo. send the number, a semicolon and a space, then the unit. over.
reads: 57.1; gal
